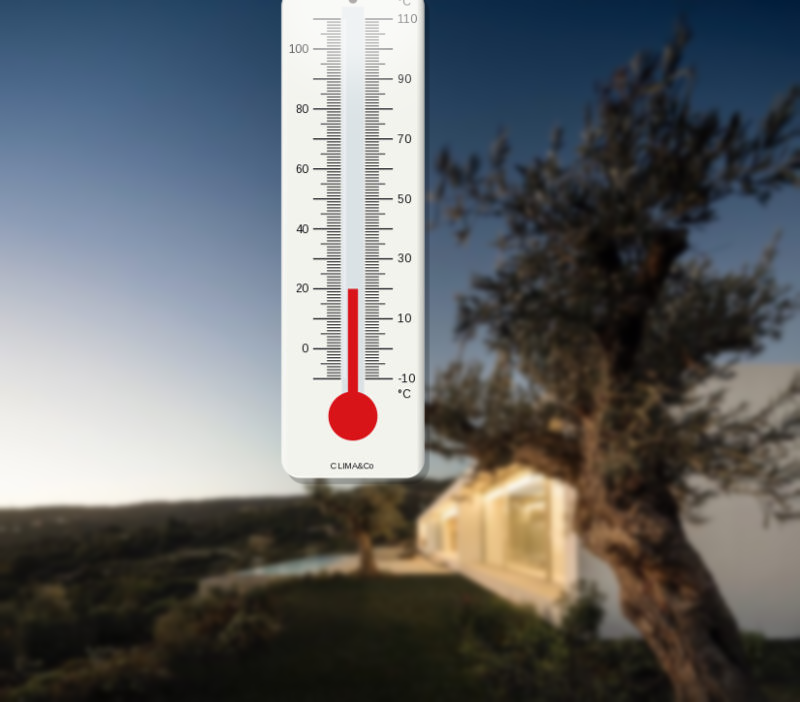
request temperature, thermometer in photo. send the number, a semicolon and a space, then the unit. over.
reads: 20; °C
